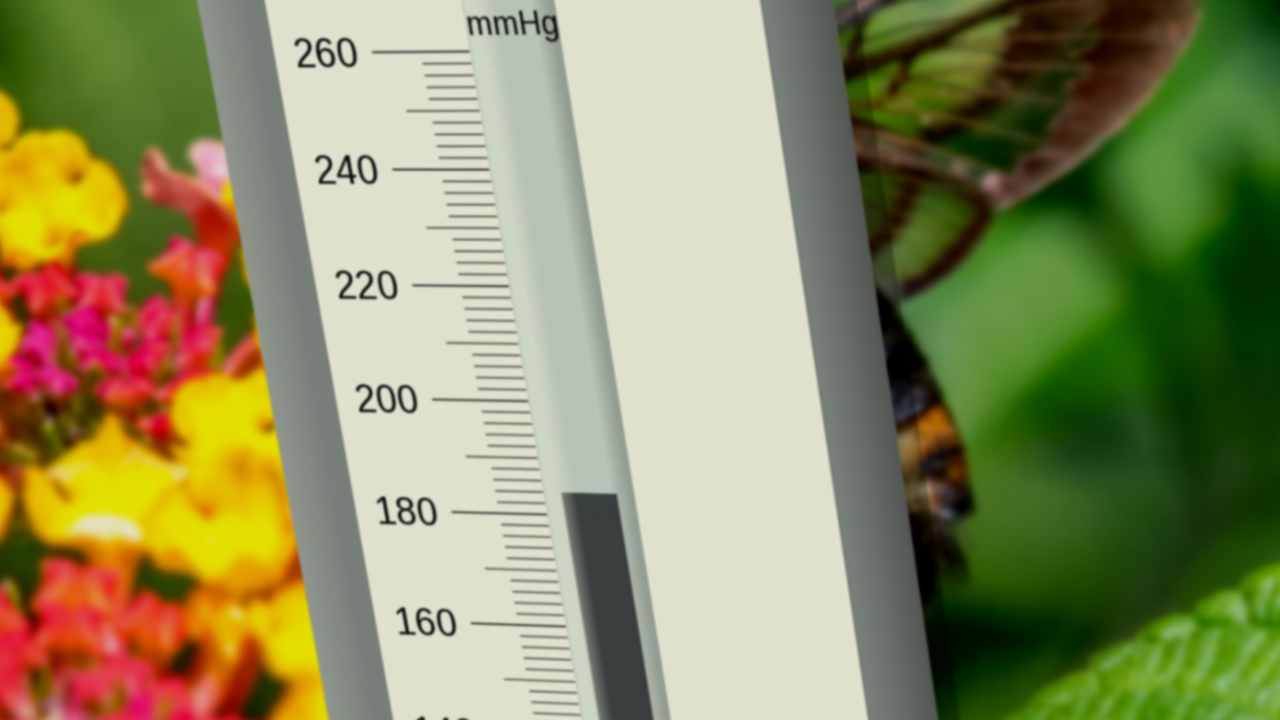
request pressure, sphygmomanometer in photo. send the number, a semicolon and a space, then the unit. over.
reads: 184; mmHg
